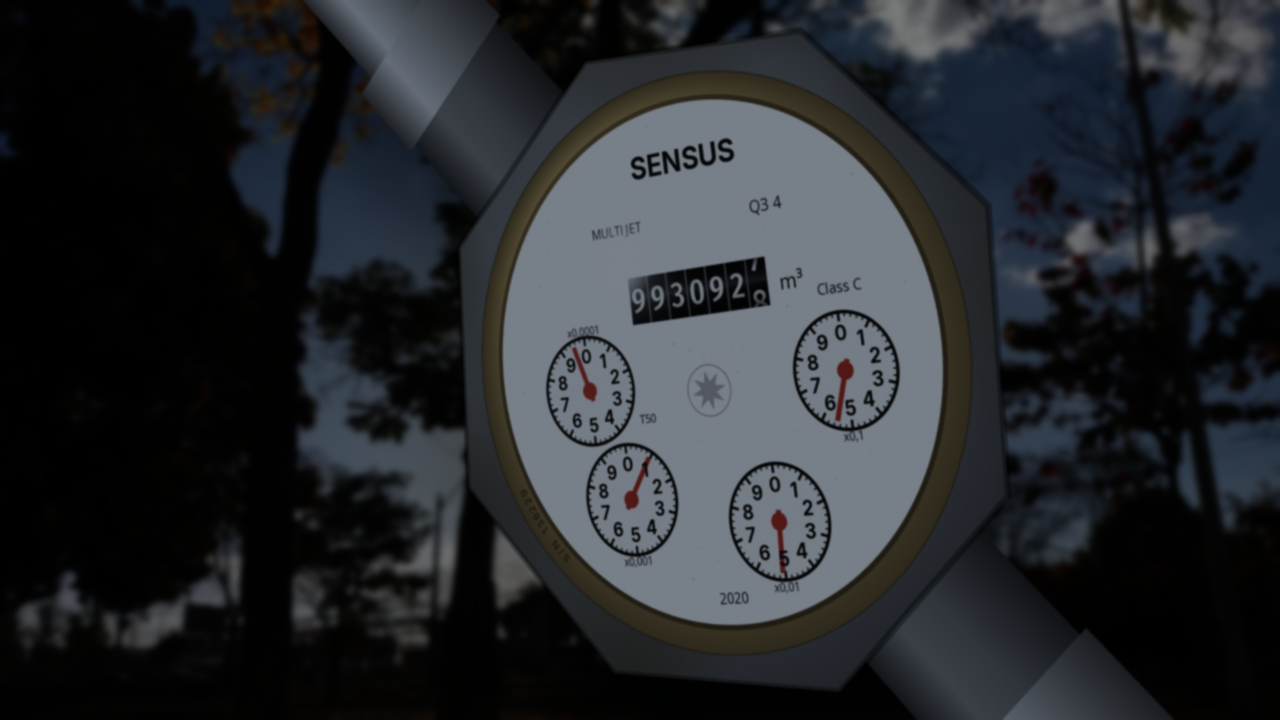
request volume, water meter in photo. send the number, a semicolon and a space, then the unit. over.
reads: 9930927.5509; m³
